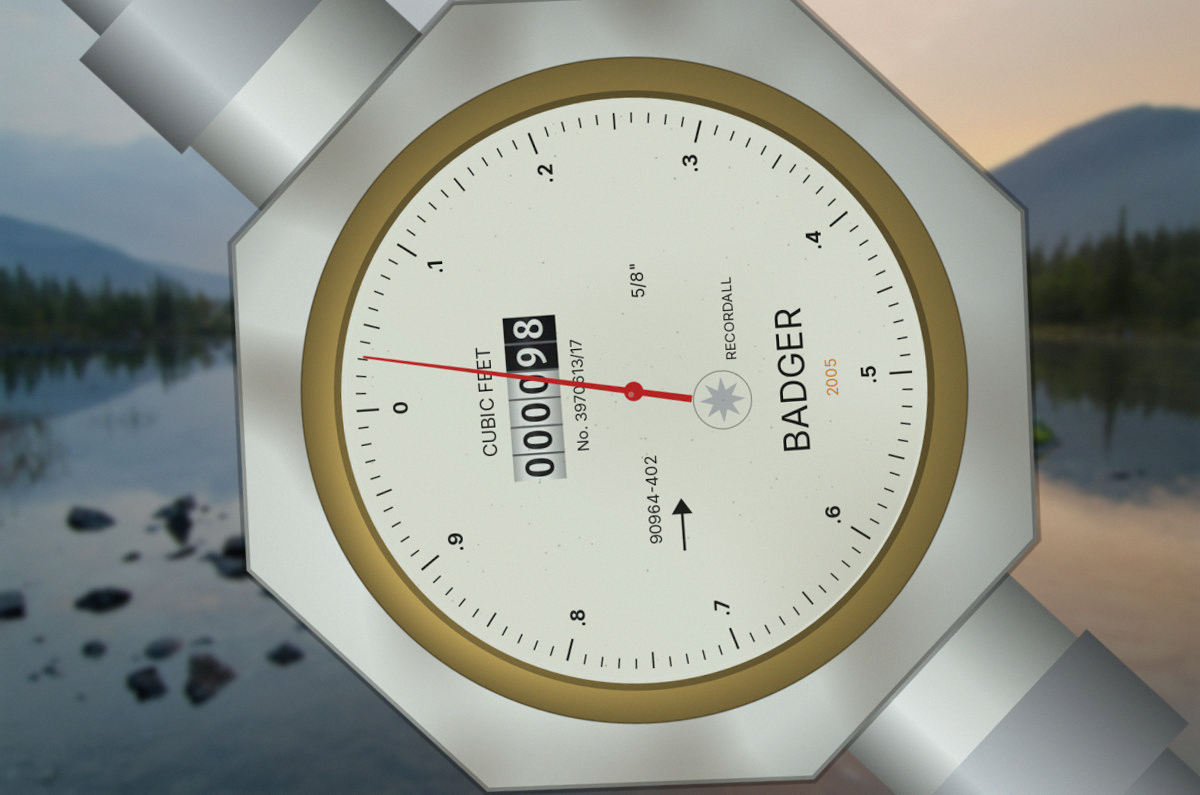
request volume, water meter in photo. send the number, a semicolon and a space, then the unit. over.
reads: 98.03; ft³
